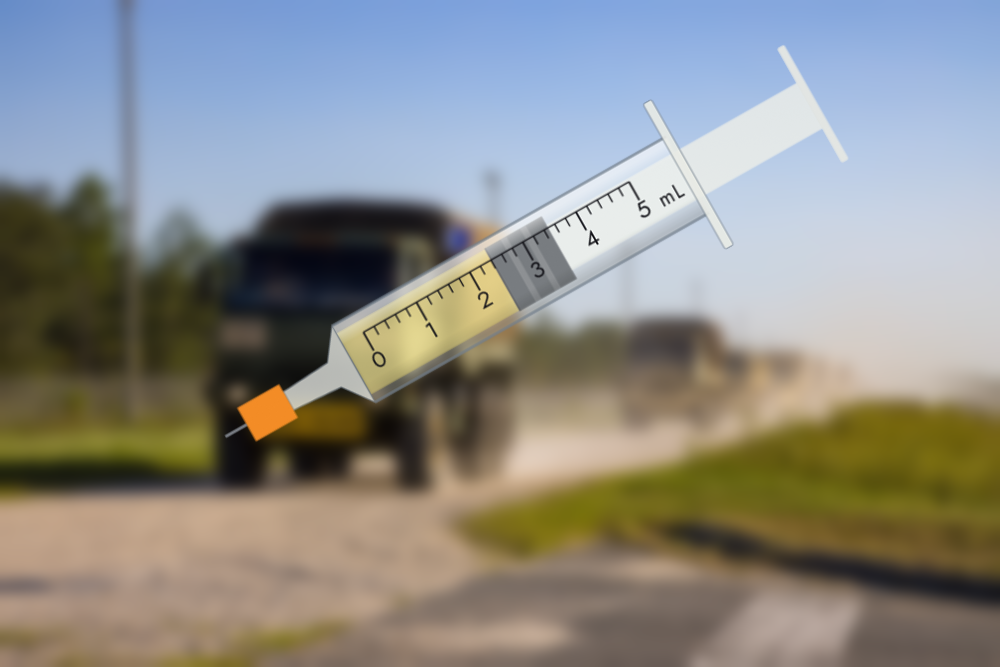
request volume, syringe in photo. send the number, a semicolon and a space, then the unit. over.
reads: 2.4; mL
